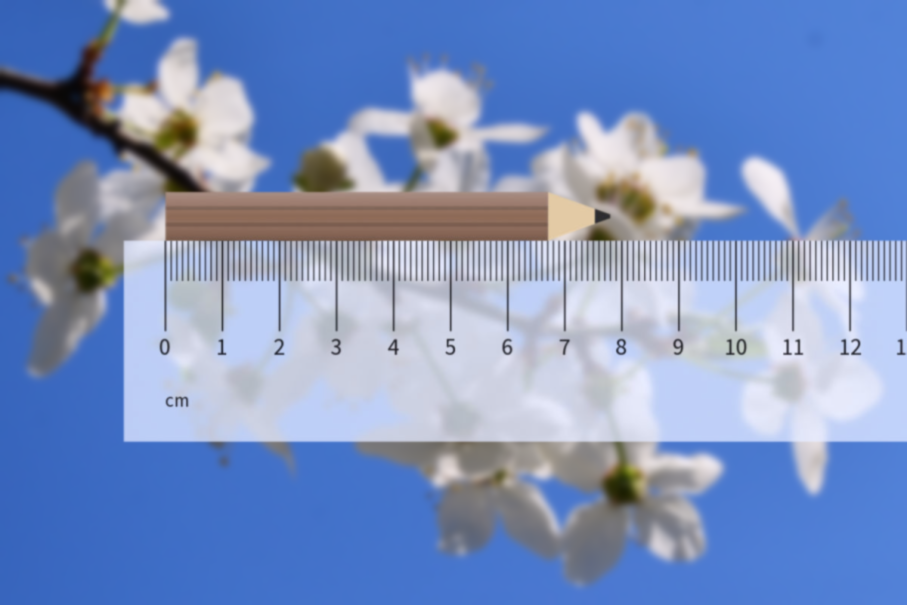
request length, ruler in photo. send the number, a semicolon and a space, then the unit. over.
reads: 7.8; cm
